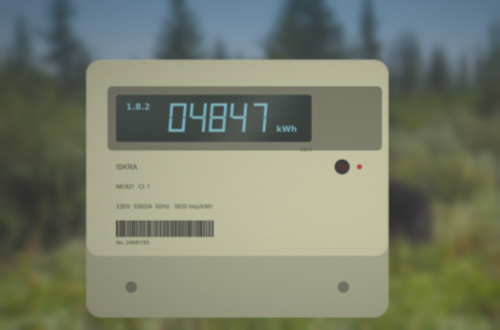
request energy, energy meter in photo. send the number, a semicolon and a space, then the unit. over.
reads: 4847; kWh
